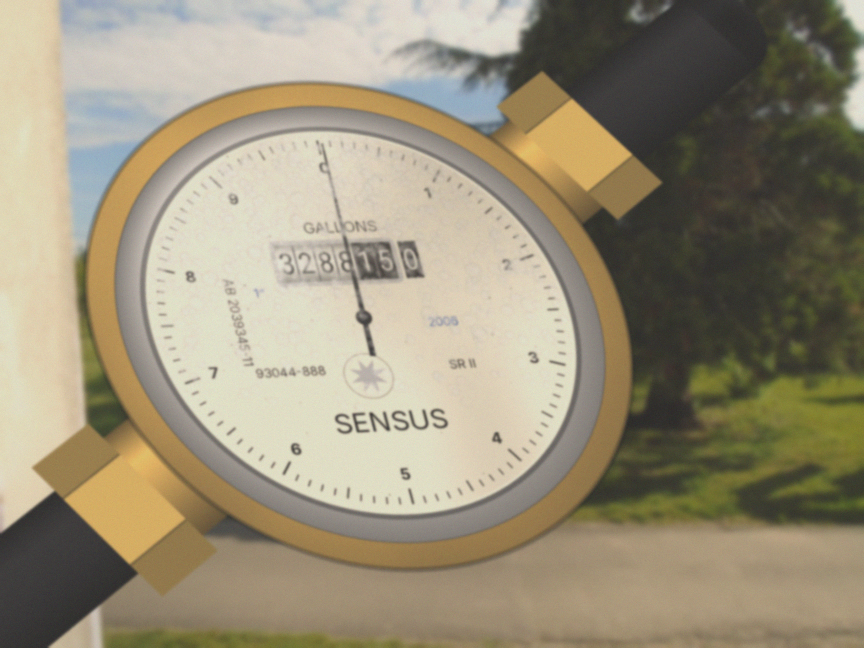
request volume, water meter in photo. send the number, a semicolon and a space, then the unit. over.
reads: 3288150.0; gal
